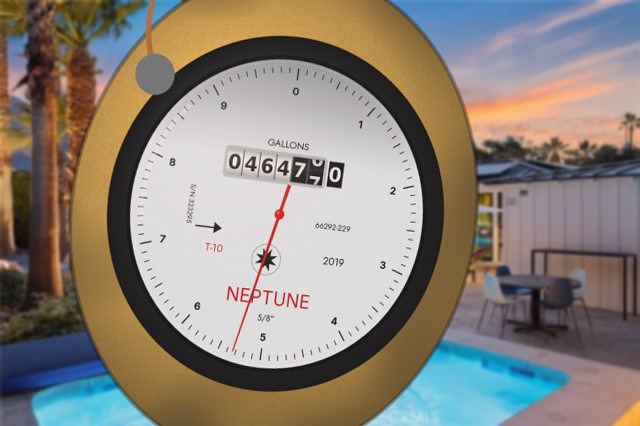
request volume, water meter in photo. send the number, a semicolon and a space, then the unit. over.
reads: 464765.3; gal
